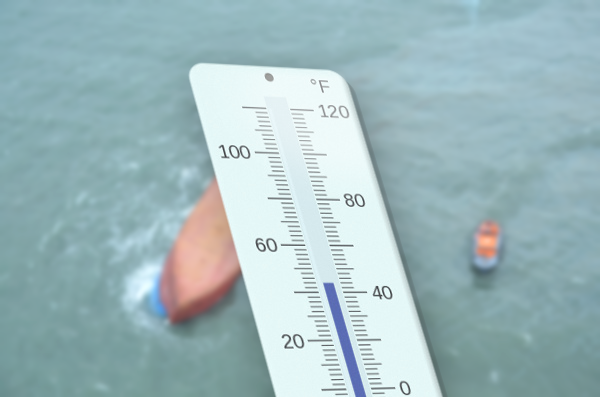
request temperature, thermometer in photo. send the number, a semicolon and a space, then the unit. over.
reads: 44; °F
